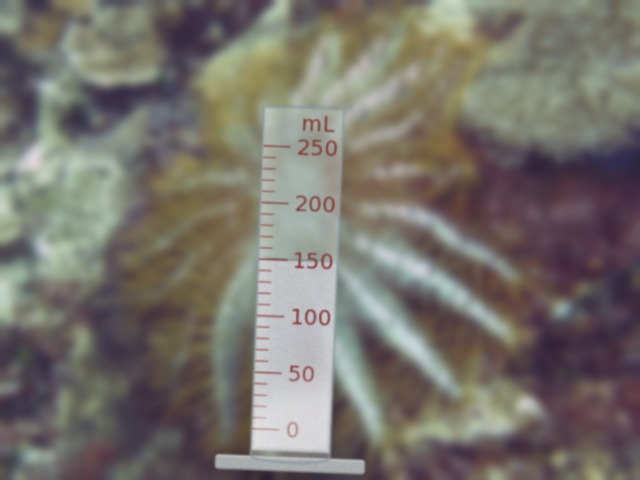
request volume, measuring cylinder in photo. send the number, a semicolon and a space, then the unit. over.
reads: 150; mL
